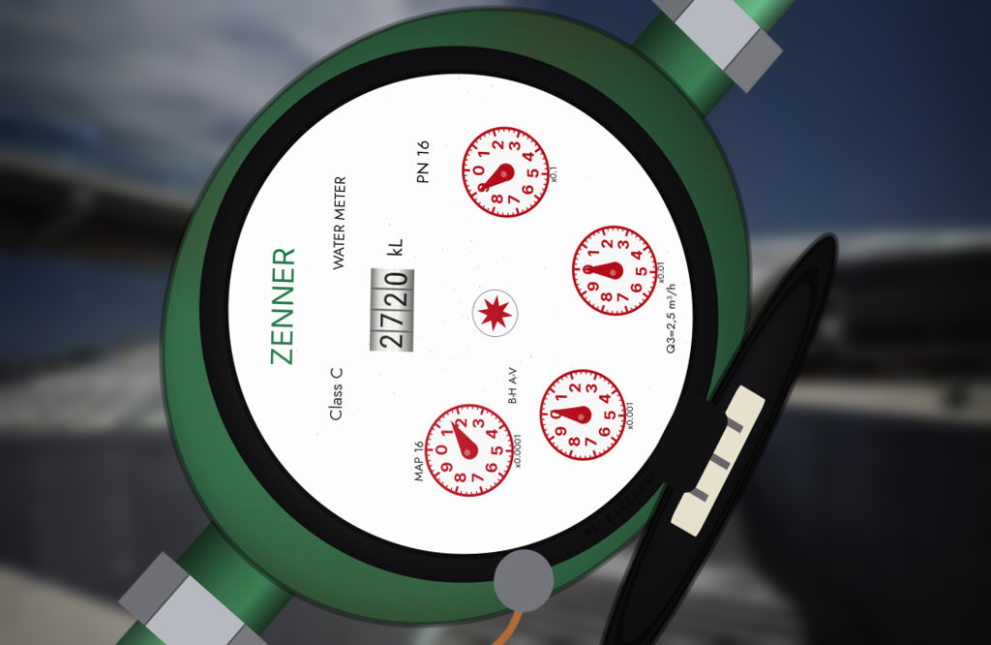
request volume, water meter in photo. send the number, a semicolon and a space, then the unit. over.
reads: 2719.9001; kL
